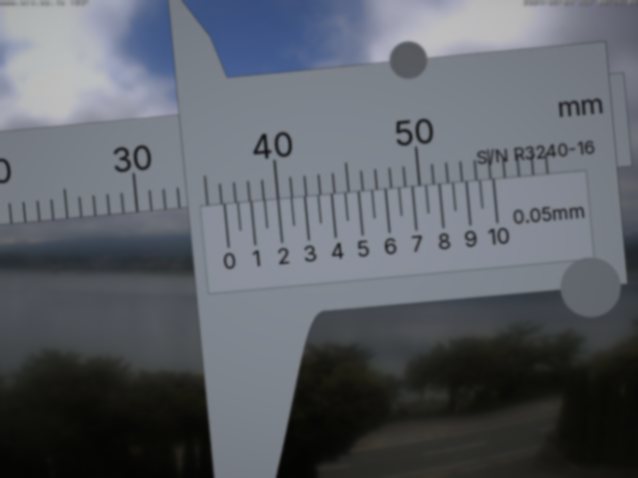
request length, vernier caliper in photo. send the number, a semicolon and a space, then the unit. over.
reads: 36.2; mm
